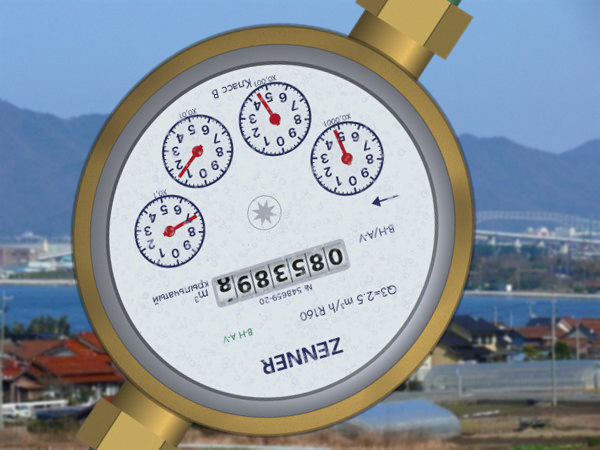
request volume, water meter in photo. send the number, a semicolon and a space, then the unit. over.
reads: 853897.7144; m³
